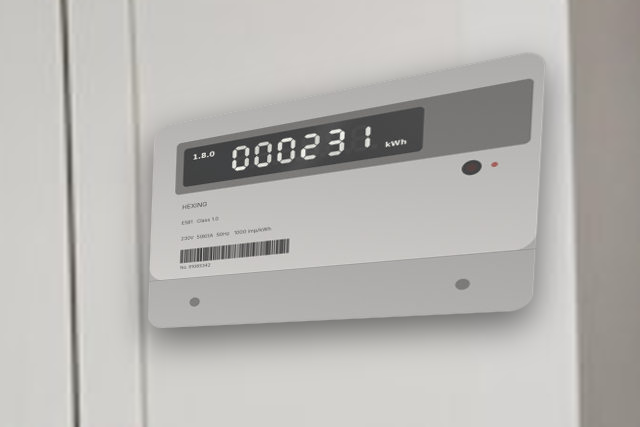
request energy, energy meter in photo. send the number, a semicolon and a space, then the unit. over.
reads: 231; kWh
